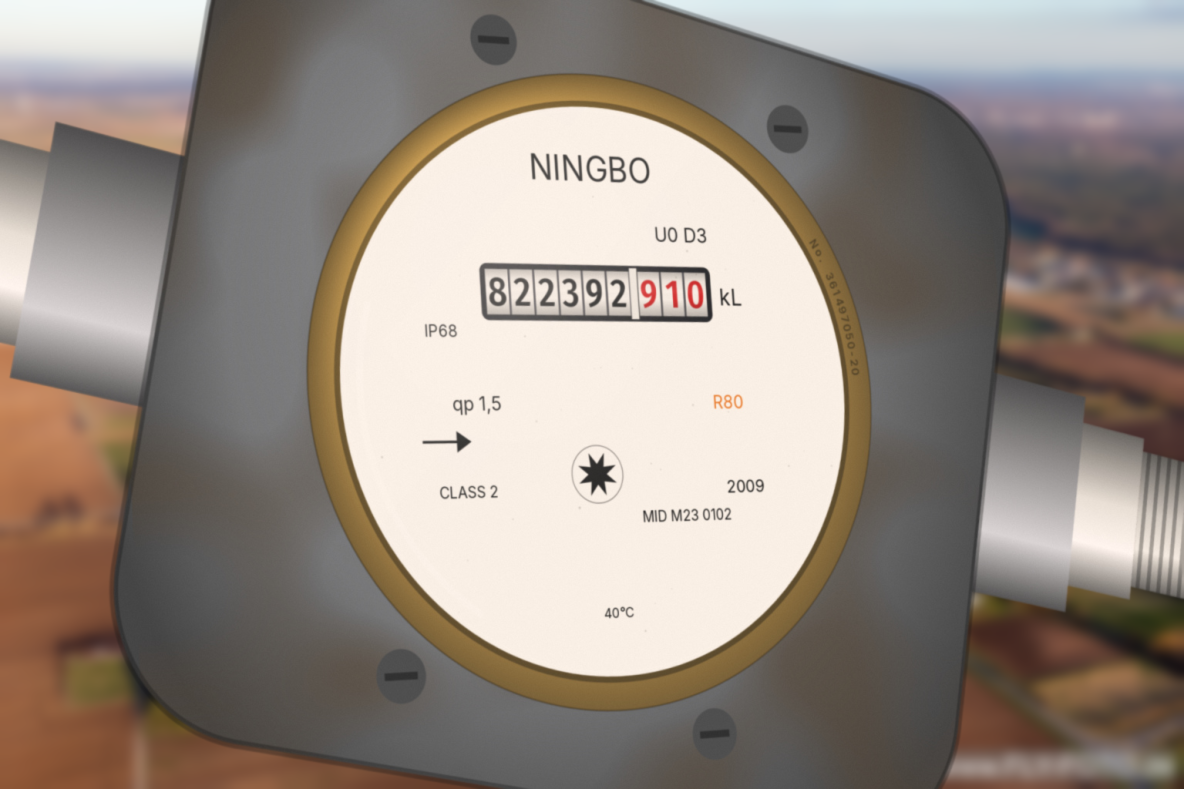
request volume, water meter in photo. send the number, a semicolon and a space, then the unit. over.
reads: 822392.910; kL
